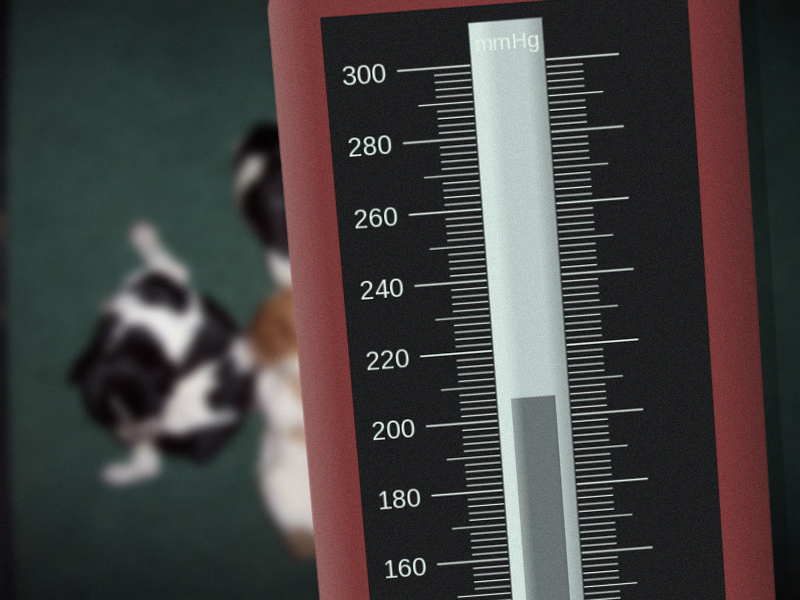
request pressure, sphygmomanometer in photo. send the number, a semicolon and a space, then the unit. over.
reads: 206; mmHg
